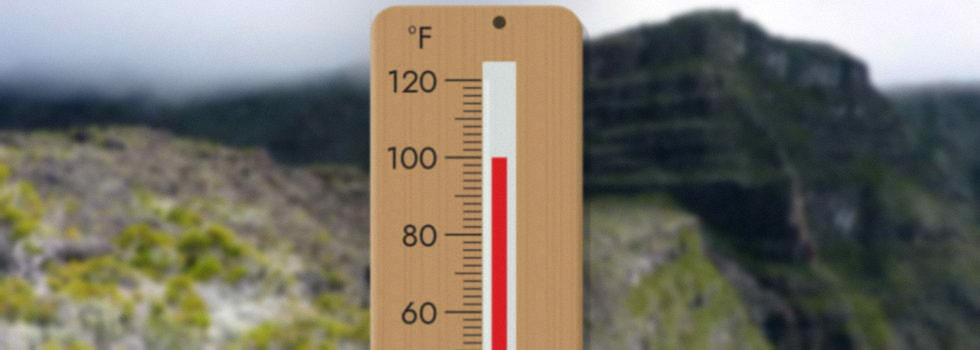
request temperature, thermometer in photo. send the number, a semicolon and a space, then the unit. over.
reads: 100; °F
